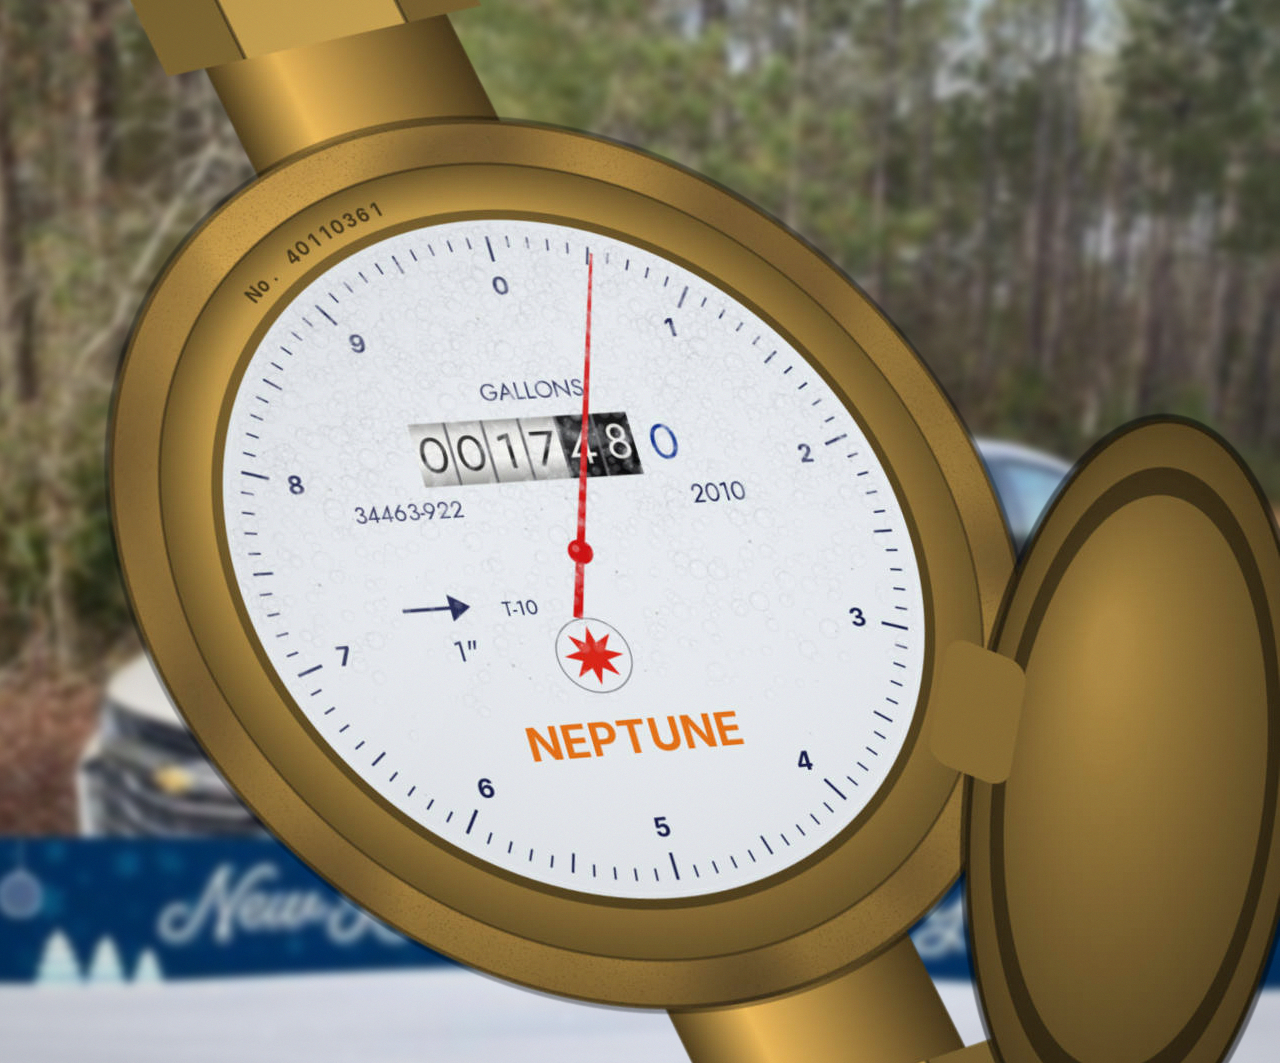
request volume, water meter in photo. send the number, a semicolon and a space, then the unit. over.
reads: 17480.5; gal
